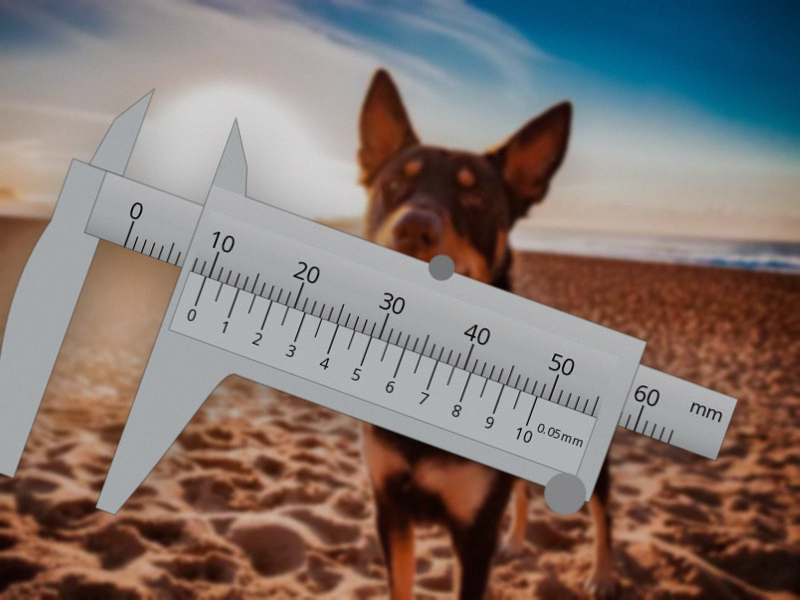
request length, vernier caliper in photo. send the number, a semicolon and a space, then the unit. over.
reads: 9.6; mm
